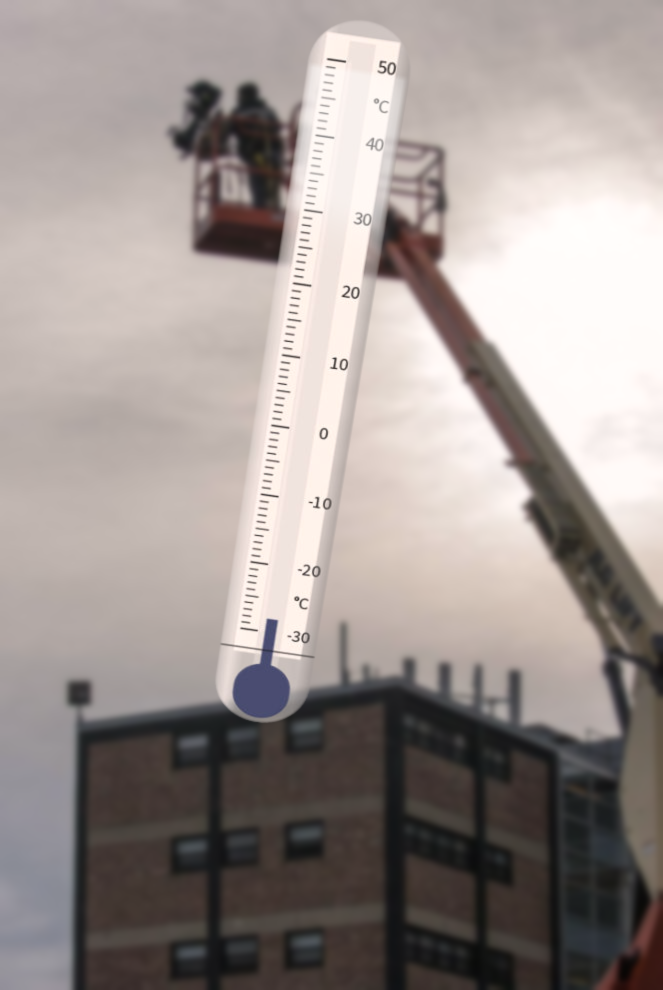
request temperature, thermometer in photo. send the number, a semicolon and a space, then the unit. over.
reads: -28; °C
